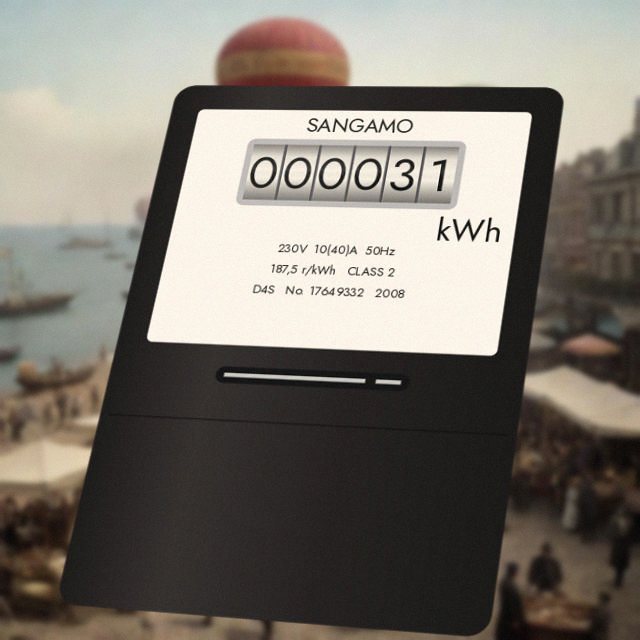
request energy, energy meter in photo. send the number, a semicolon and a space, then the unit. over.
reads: 31; kWh
